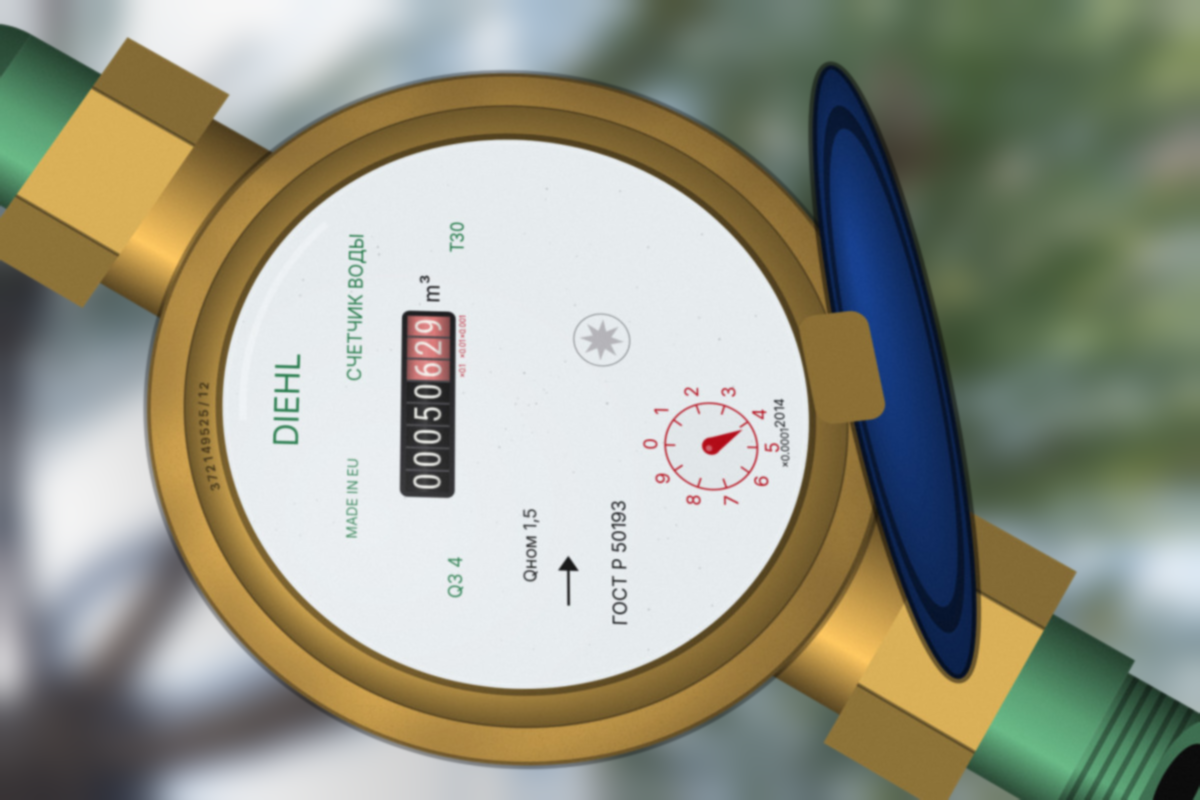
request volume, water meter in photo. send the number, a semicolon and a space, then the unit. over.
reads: 50.6294; m³
